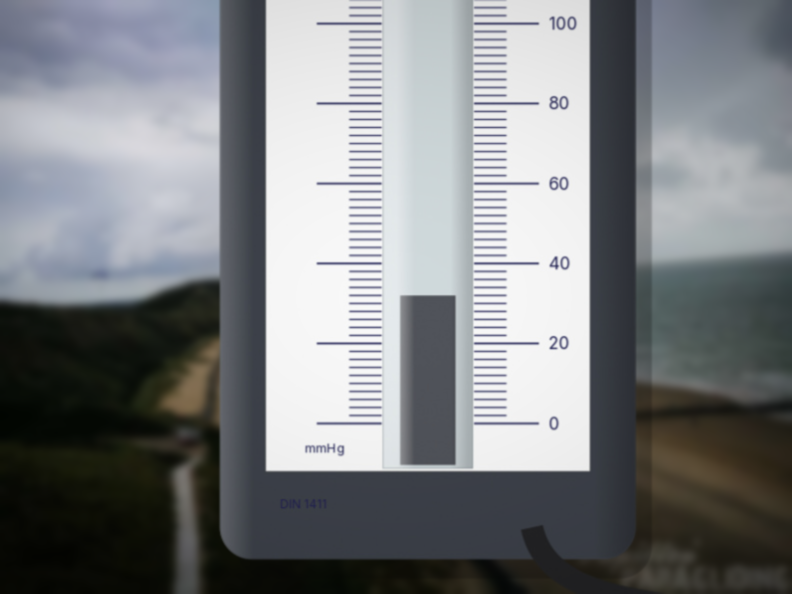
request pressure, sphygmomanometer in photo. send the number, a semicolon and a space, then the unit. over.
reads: 32; mmHg
